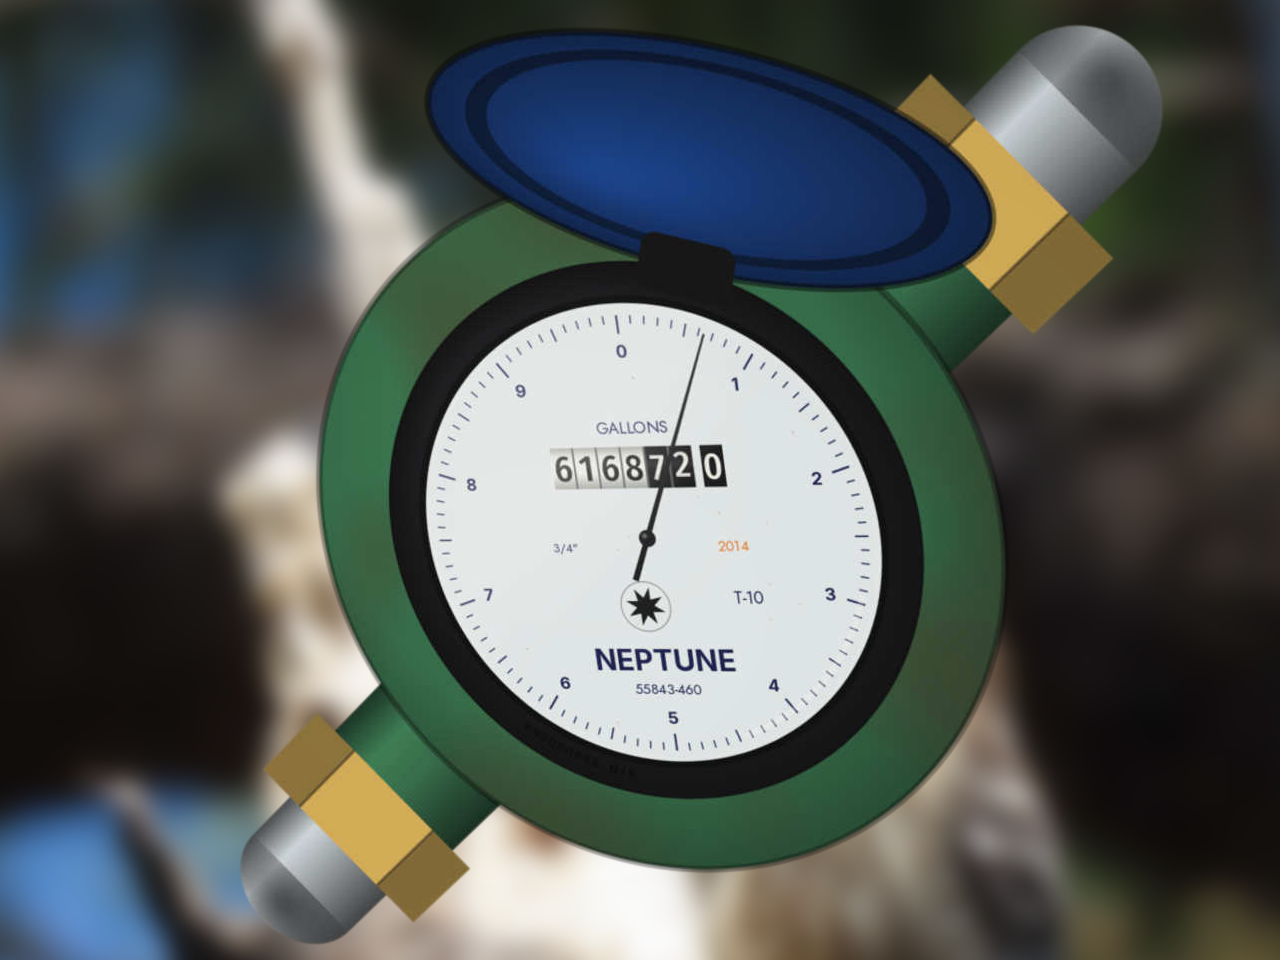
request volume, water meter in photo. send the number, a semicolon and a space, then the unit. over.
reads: 6168720.6; gal
